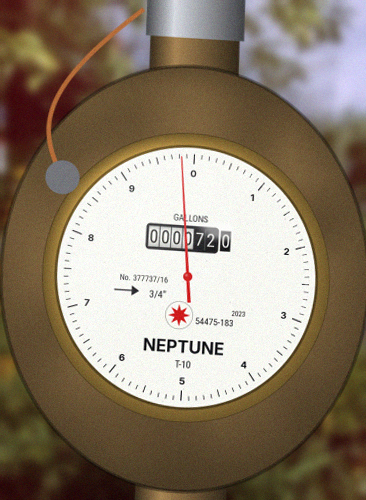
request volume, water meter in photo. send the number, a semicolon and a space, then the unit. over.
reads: 719.8; gal
